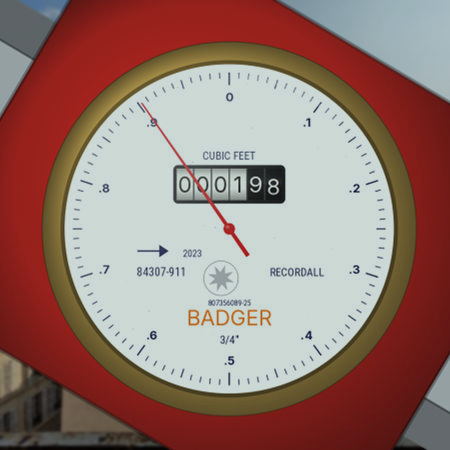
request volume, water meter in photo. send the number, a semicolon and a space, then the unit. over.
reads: 197.90; ft³
